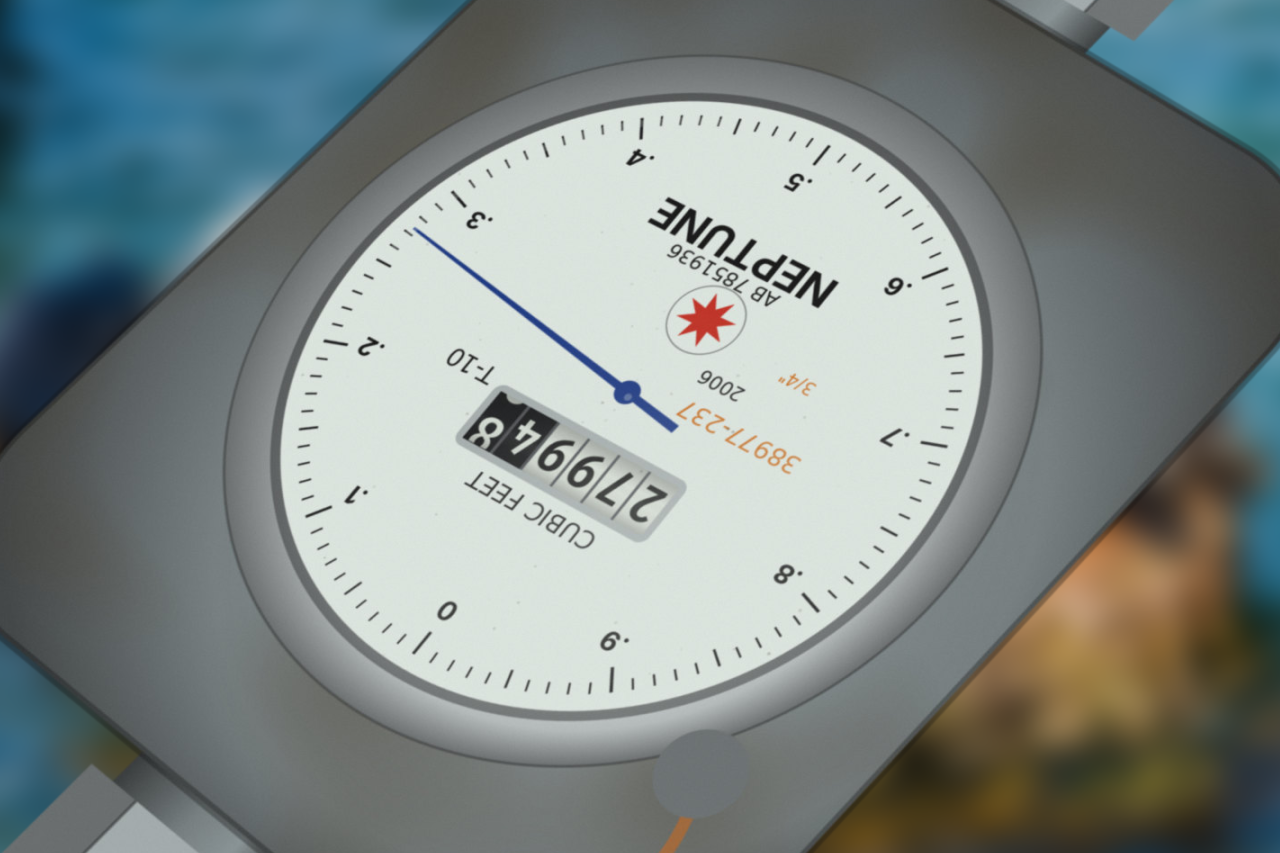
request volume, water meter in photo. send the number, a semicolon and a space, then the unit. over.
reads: 279948.27; ft³
